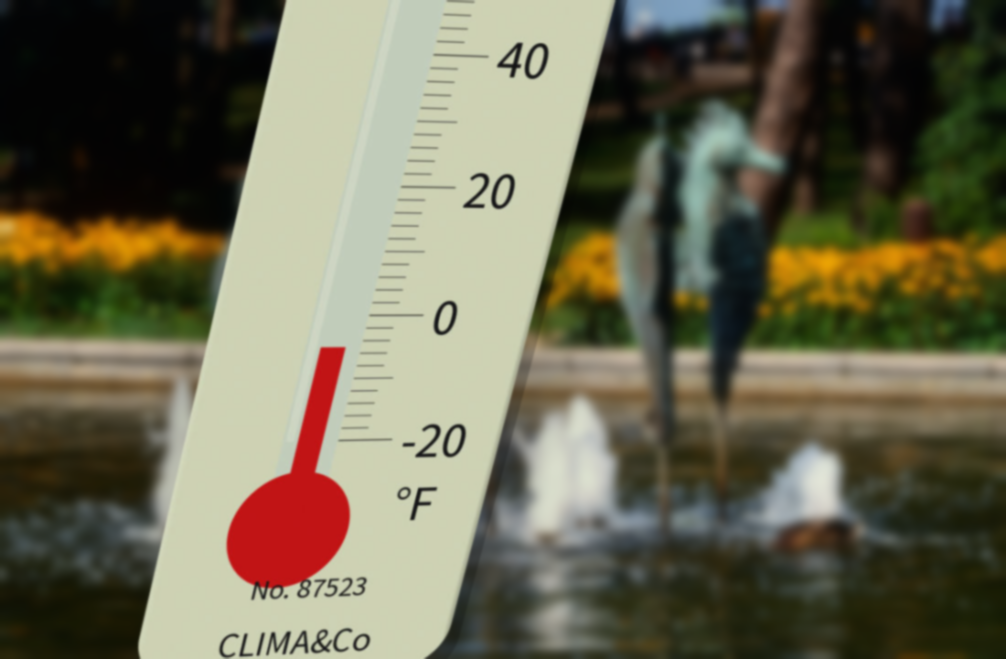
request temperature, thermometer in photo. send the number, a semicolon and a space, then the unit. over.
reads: -5; °F
